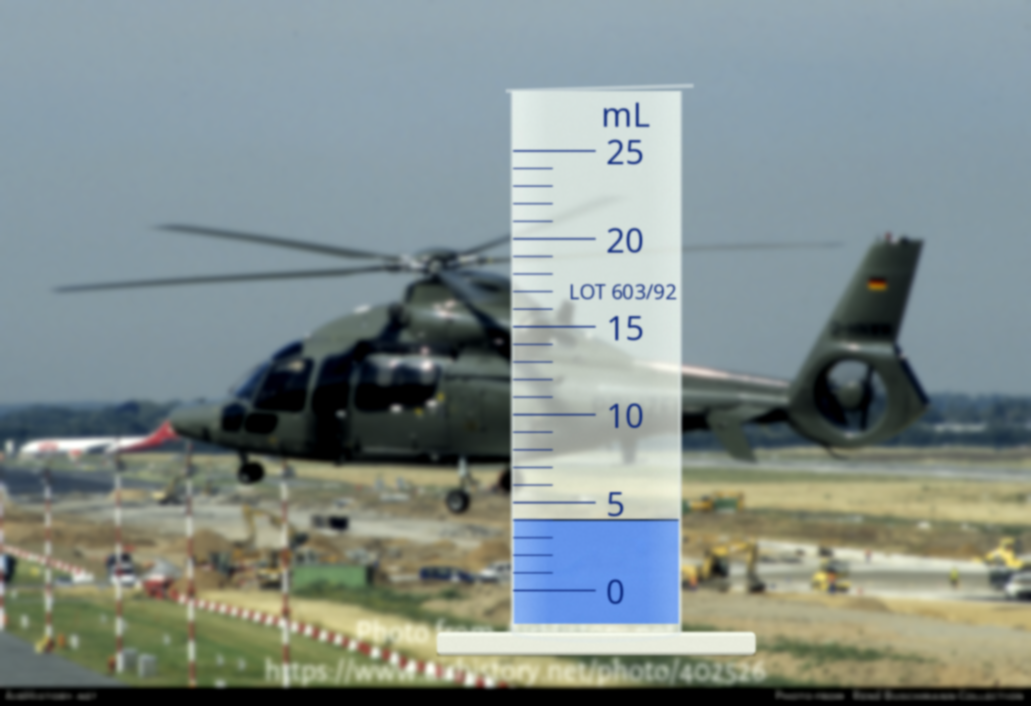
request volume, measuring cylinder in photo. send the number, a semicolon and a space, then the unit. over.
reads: 4; mL
